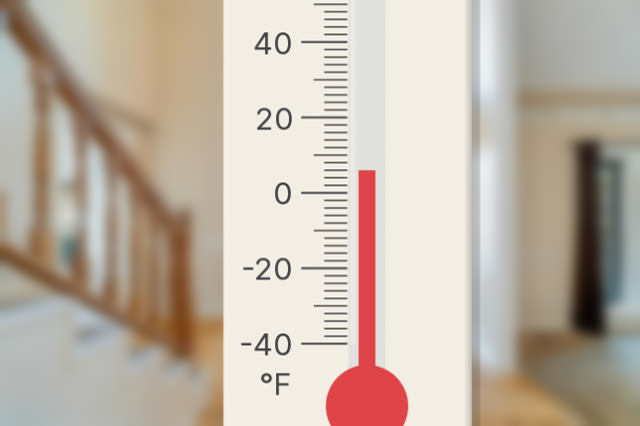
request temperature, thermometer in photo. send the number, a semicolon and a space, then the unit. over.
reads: 6; °F
